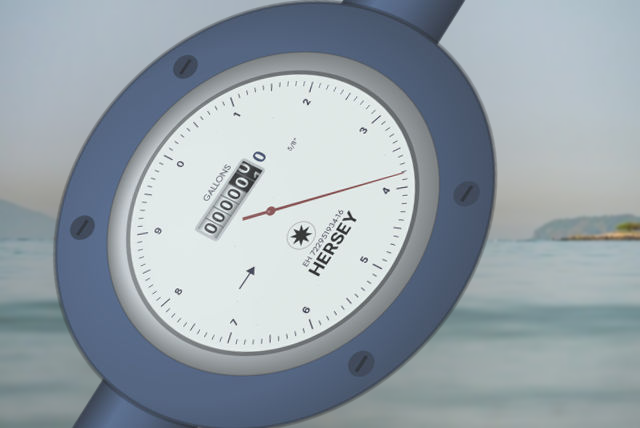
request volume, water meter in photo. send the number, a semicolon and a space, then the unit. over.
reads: 3.8; gal
